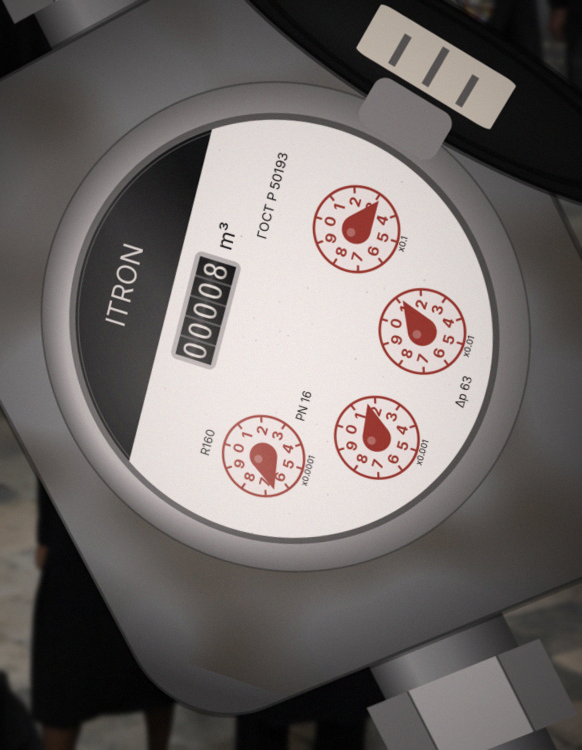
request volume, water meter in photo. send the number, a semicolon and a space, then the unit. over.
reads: 8.3116; m³
